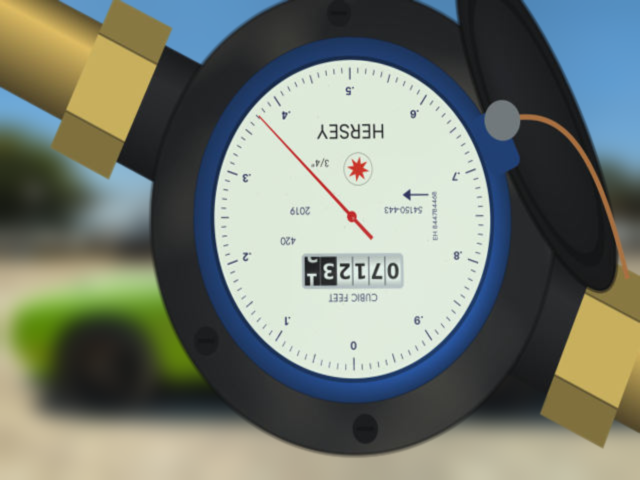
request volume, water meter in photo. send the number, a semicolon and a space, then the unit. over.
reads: 71231.37; ft³
